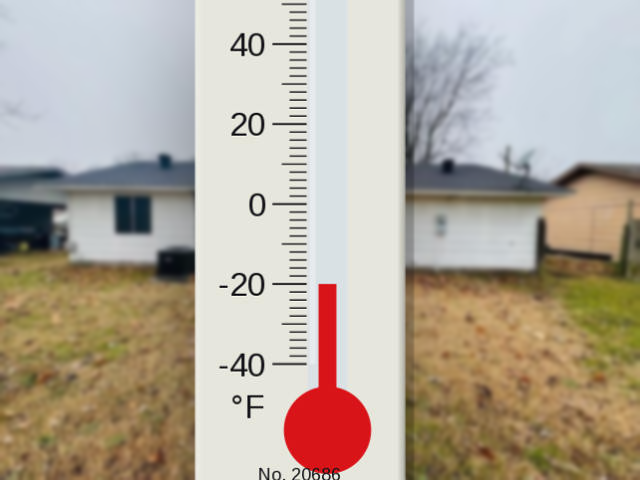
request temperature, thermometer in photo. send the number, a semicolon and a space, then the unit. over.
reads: -20; °F
